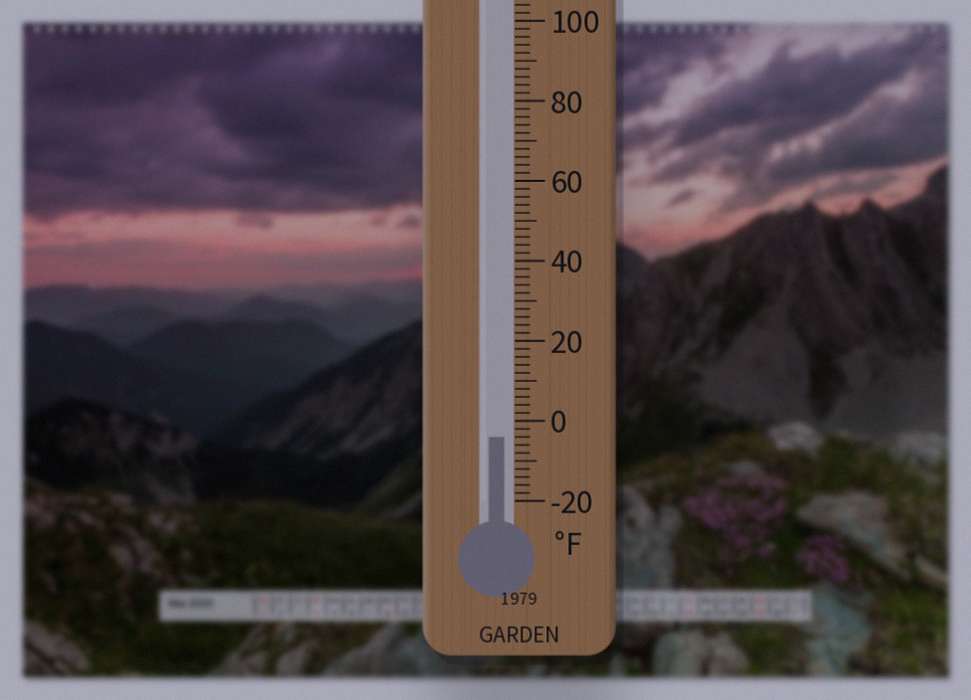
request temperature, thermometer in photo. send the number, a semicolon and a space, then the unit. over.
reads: -4; °F
